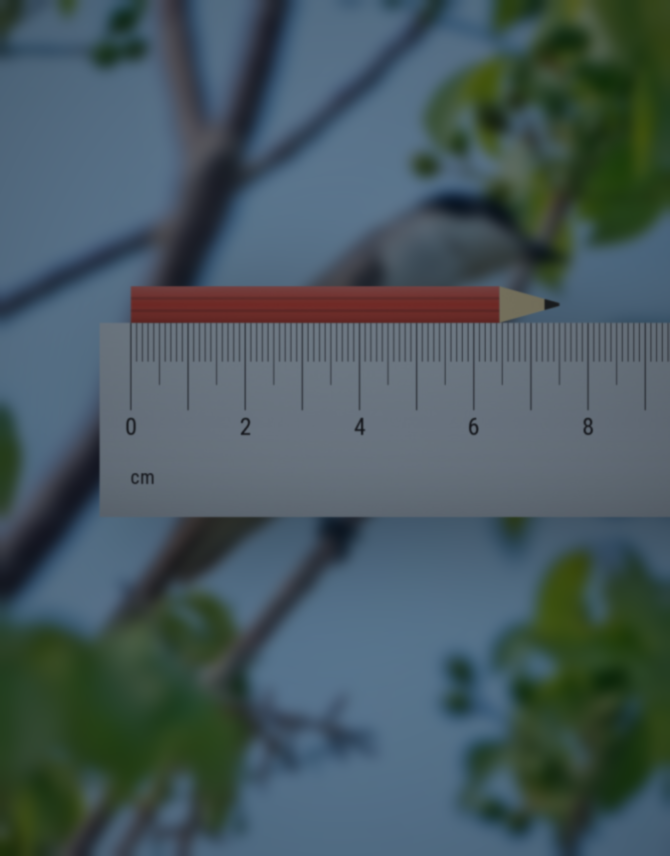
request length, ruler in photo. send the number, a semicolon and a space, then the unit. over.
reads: 7.5; cm
